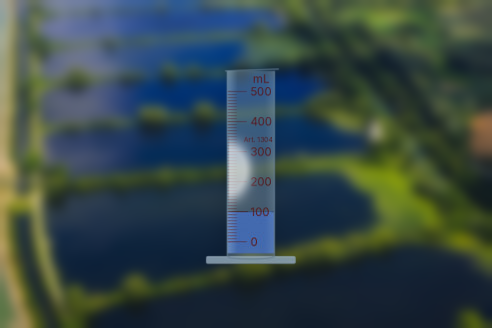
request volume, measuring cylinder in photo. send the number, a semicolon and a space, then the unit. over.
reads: 100; mL
